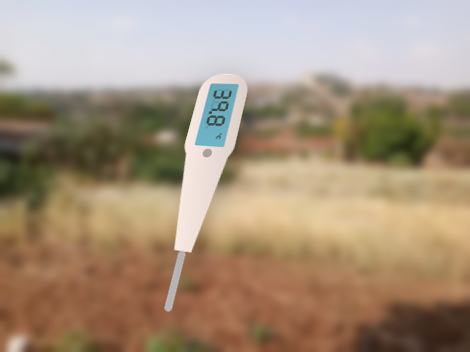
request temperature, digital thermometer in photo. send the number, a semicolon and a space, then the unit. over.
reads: 39.8; °C
